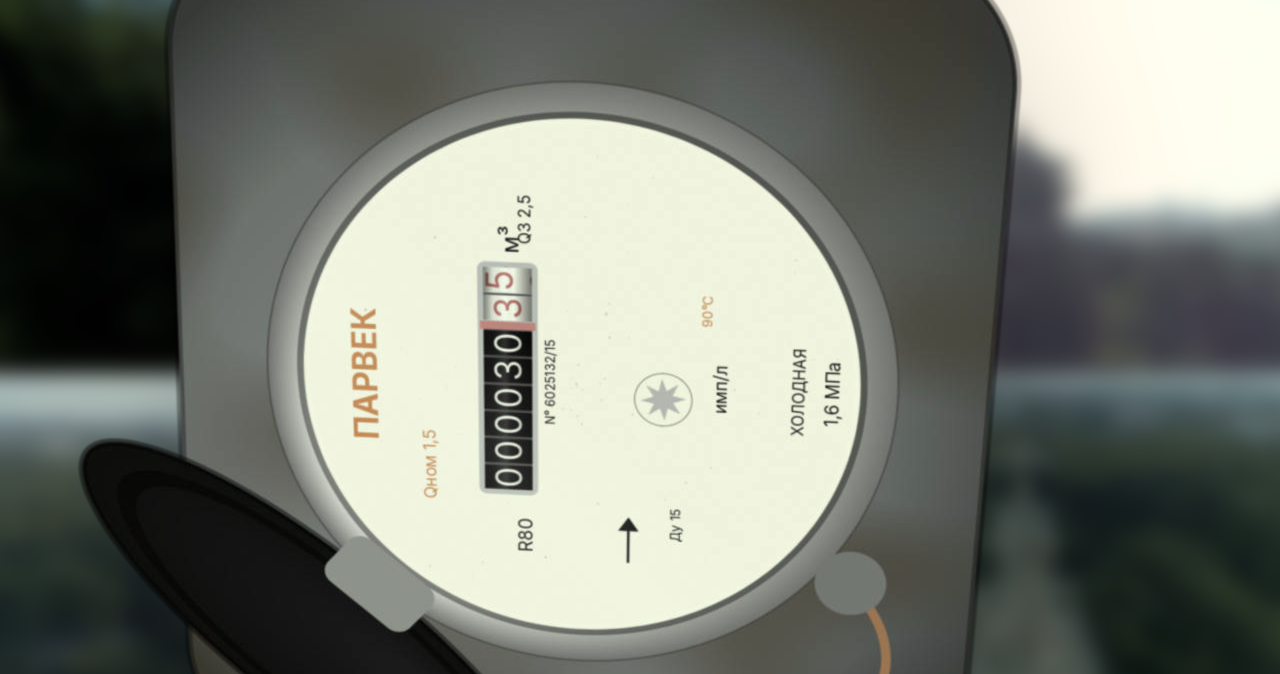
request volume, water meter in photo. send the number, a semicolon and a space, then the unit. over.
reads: 30.35; m³
